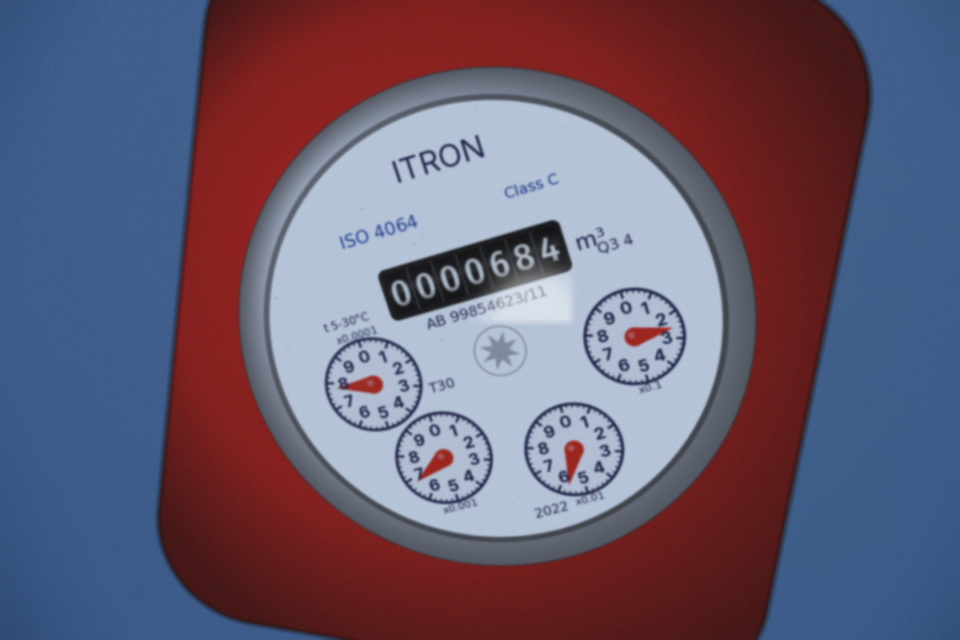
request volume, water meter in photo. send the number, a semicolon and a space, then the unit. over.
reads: 684.2567; m³
